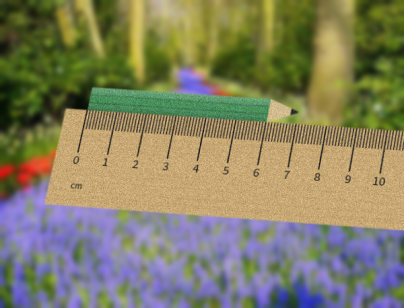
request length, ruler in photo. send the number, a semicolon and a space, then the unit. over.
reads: 7; cm
